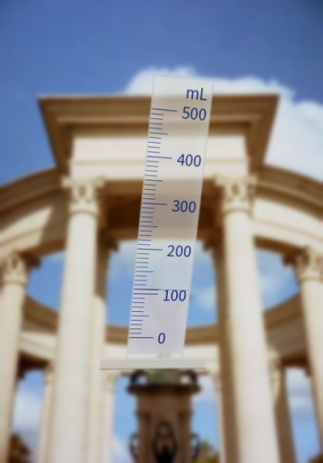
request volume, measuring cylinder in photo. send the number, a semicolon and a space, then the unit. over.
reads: 110; mL
